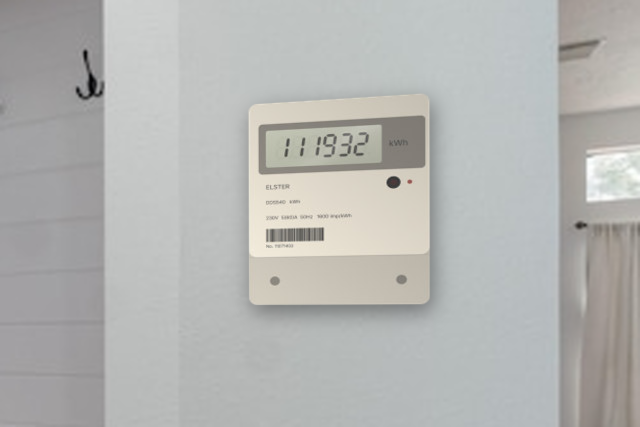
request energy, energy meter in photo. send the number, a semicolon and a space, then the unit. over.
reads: 111932; kWh
